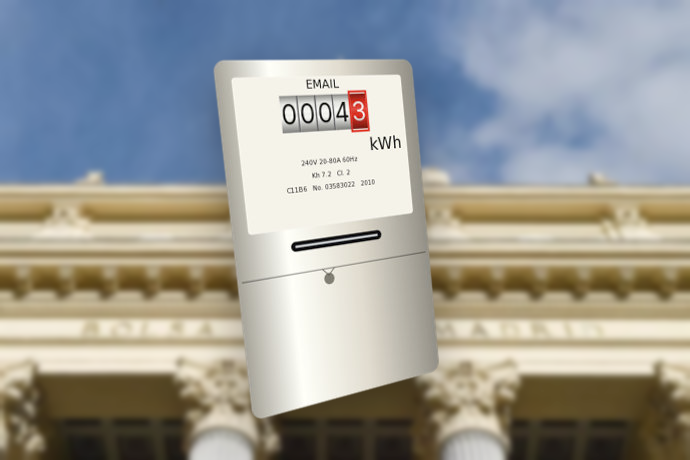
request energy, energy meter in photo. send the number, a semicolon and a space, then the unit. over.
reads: 4.3; kWh
